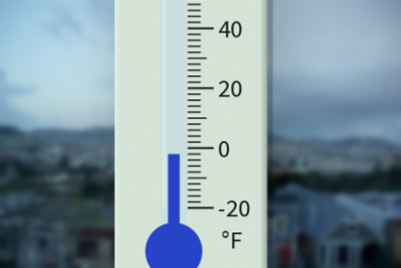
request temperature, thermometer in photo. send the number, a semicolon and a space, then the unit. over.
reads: -2; °F
